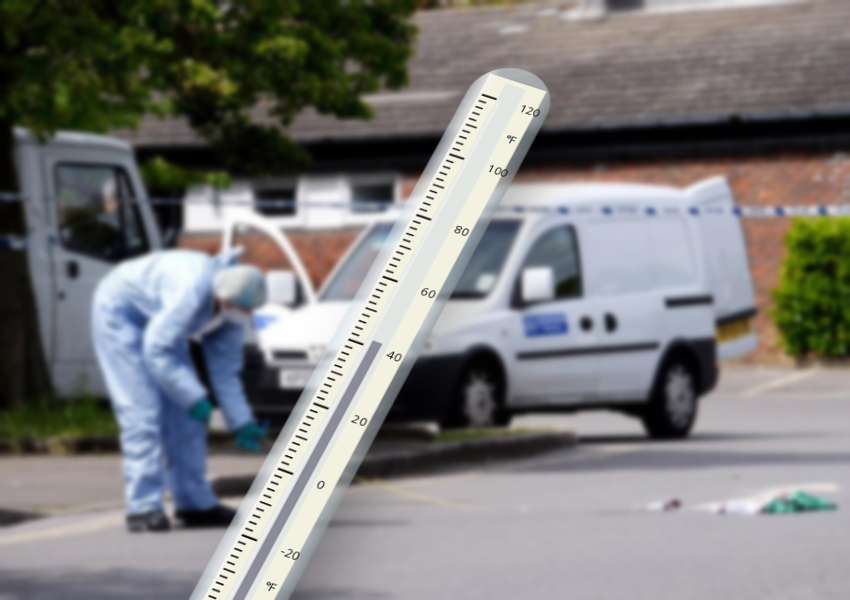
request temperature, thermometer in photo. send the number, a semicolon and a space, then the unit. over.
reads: 42; °F
